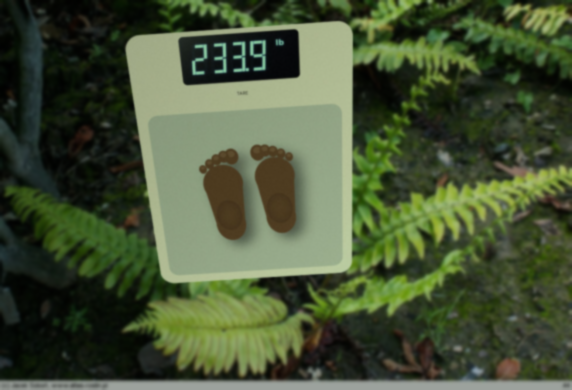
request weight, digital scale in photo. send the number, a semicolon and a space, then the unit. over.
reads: 233.9; lb
